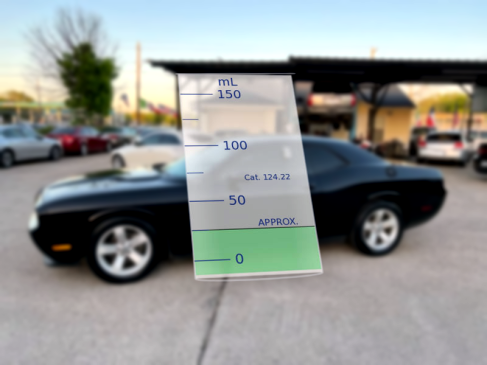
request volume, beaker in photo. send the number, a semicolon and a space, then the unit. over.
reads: 25; mL
